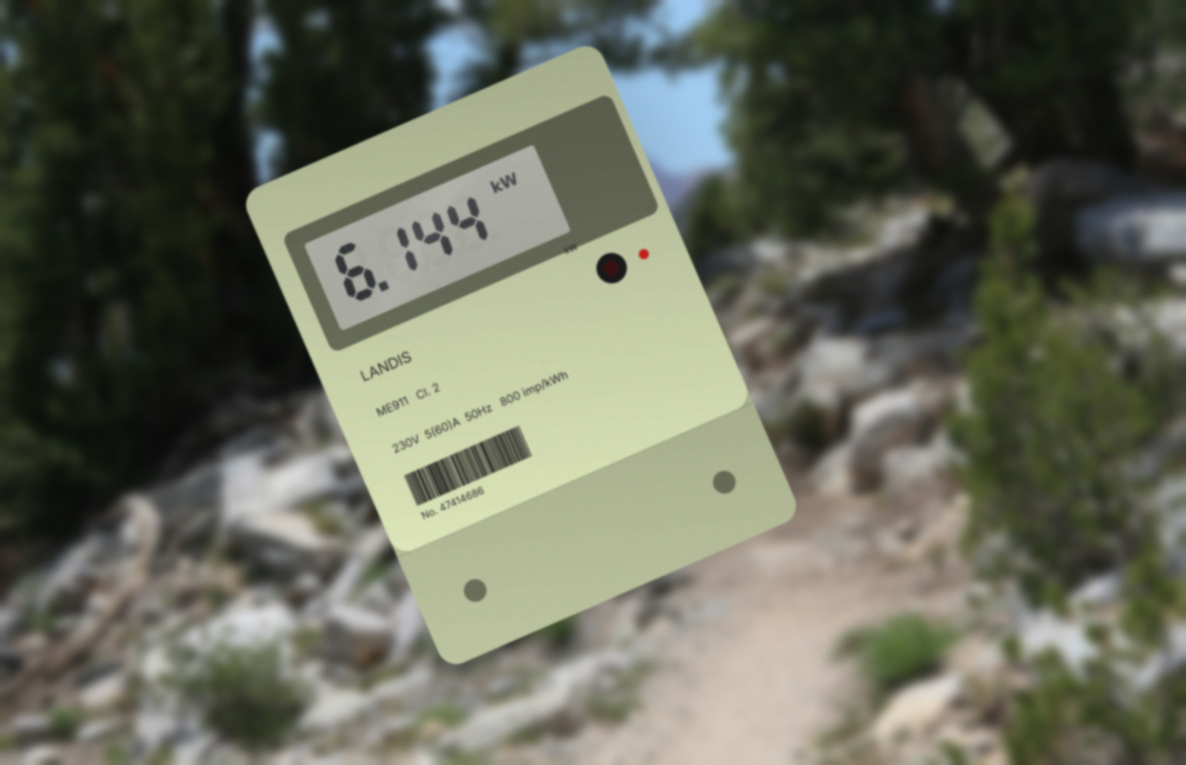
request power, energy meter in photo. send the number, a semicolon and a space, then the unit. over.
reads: 6.144; kW
